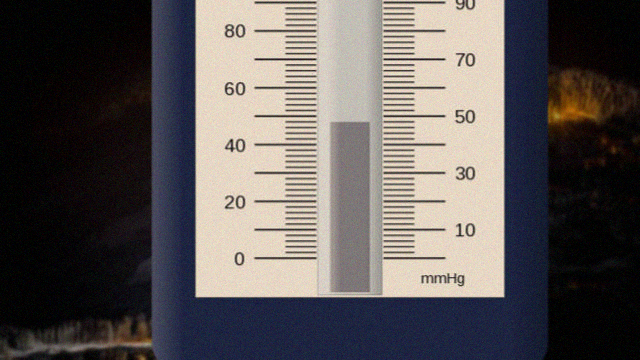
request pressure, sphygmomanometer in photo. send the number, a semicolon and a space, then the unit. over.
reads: 48; mmHg
